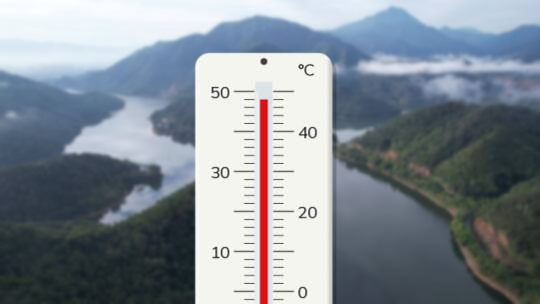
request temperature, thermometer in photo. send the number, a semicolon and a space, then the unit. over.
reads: 48; °C
